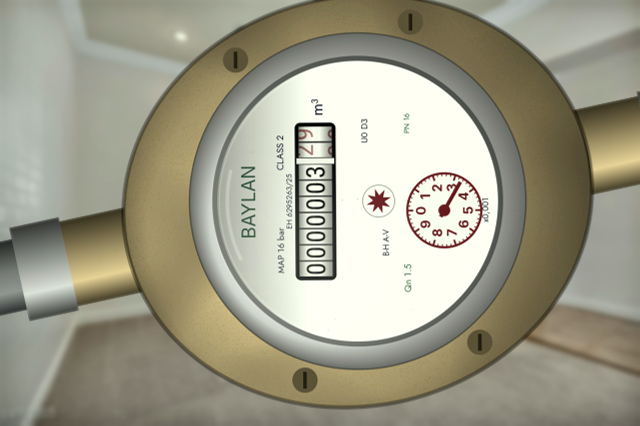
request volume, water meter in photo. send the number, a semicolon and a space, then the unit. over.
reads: 3.293; m³
